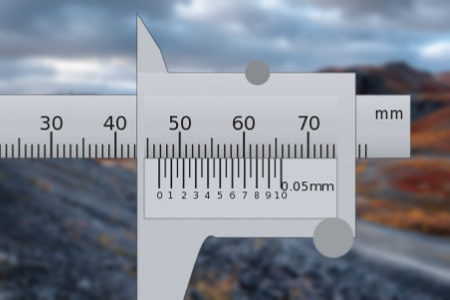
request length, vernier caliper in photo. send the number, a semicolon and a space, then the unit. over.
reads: 46.8; mm
